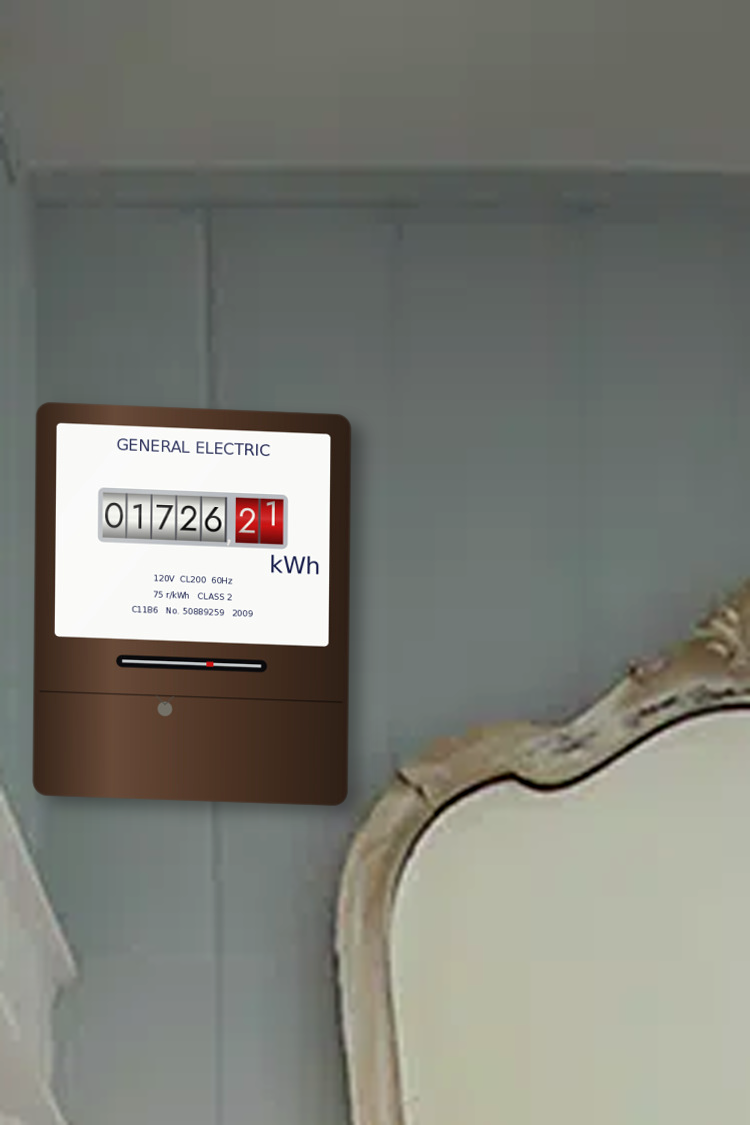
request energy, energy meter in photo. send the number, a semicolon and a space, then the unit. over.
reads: 1726.21; kWh
